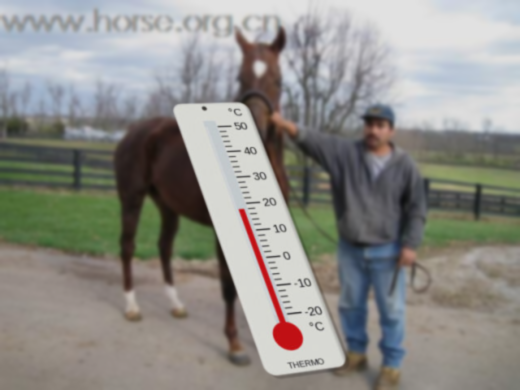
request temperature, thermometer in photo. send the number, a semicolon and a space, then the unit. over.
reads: 18; °C
